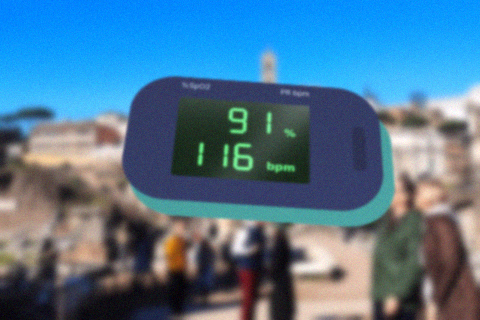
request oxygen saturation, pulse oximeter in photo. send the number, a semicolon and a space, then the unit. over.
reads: 91; %
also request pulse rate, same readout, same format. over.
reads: 116; bpm
